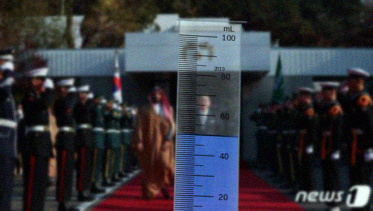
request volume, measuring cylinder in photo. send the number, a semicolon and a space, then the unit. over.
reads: 50; mL
